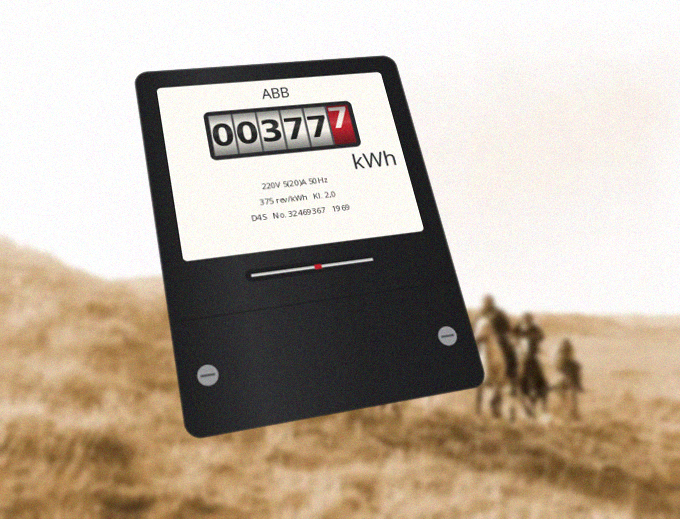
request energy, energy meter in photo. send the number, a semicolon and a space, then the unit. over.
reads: 377.7; kWh
